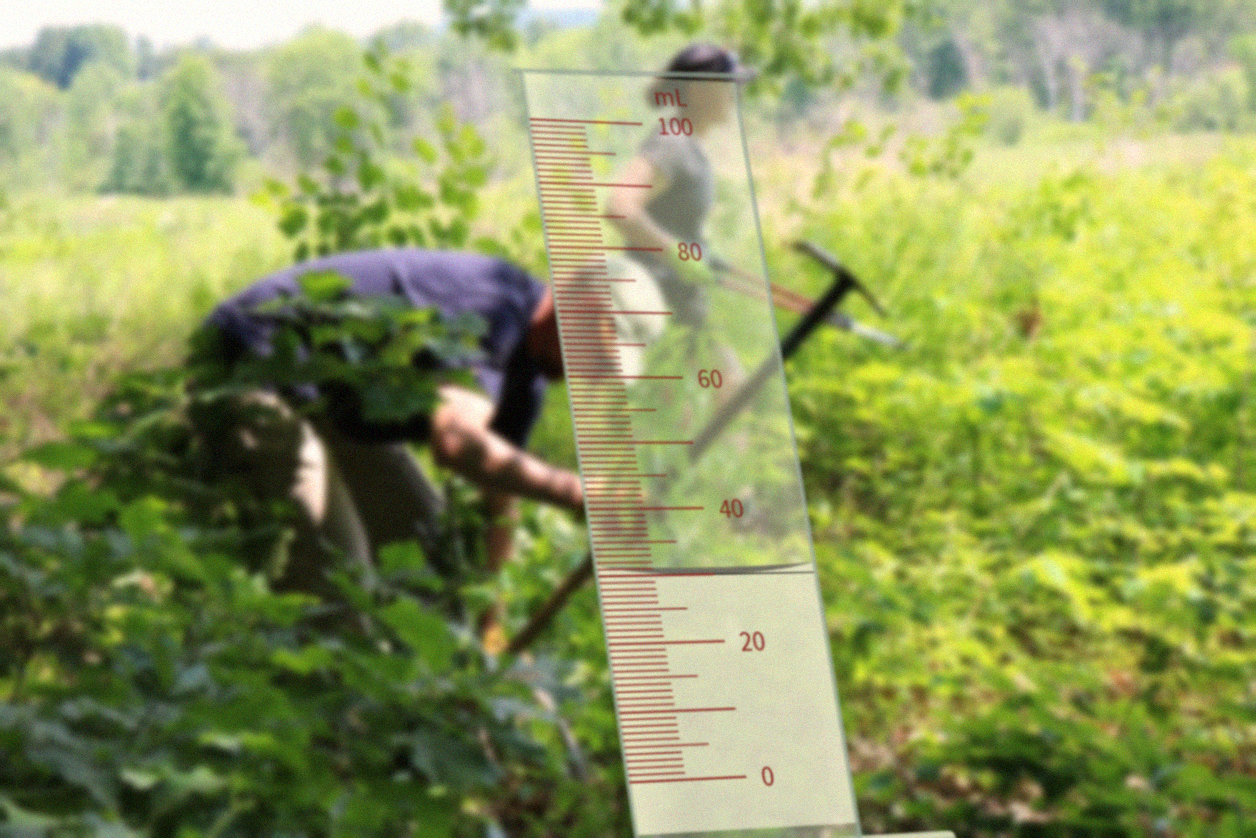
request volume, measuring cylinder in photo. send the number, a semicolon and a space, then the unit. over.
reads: 30; mL
